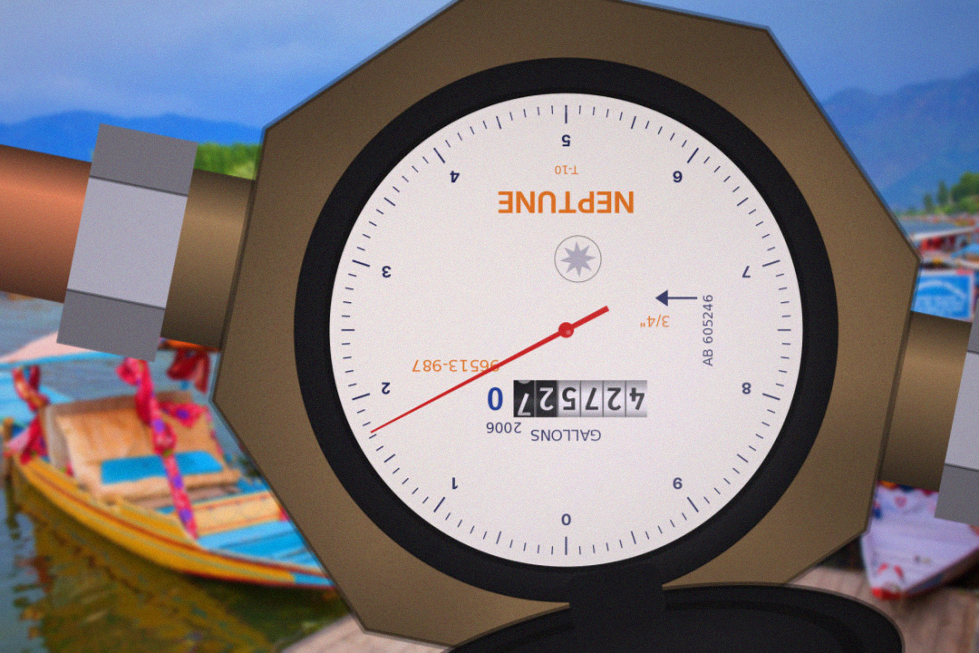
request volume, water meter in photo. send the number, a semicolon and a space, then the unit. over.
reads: 4275271.7; gal
